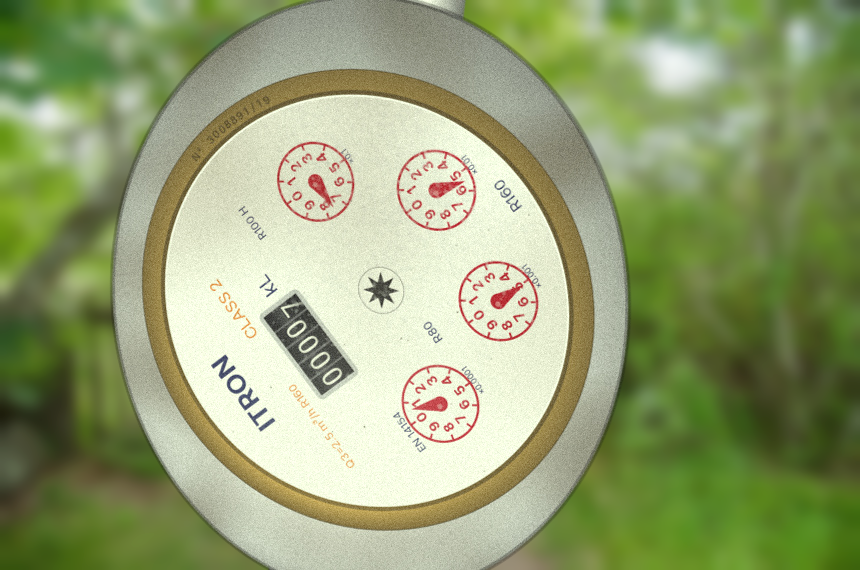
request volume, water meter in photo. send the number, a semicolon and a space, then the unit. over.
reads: 6.7550; kL
